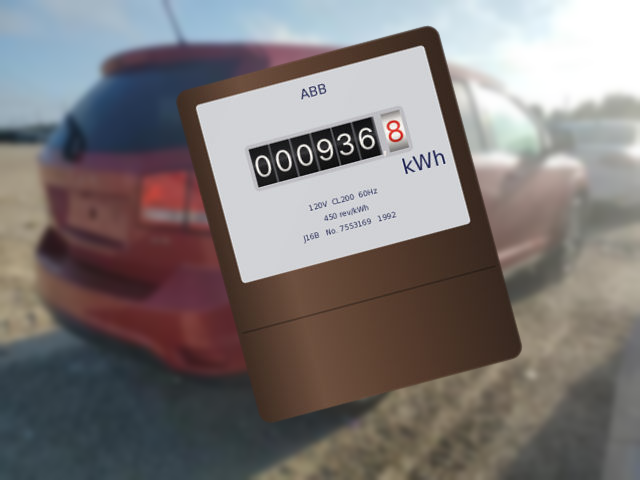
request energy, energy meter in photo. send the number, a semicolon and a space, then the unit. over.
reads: 936.8; kWh
